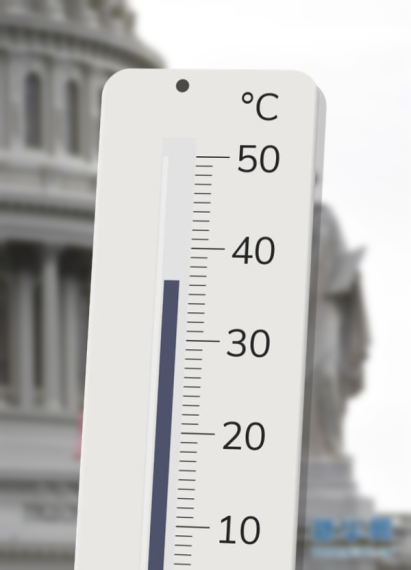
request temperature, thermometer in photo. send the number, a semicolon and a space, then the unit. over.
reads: 36.5; °C
